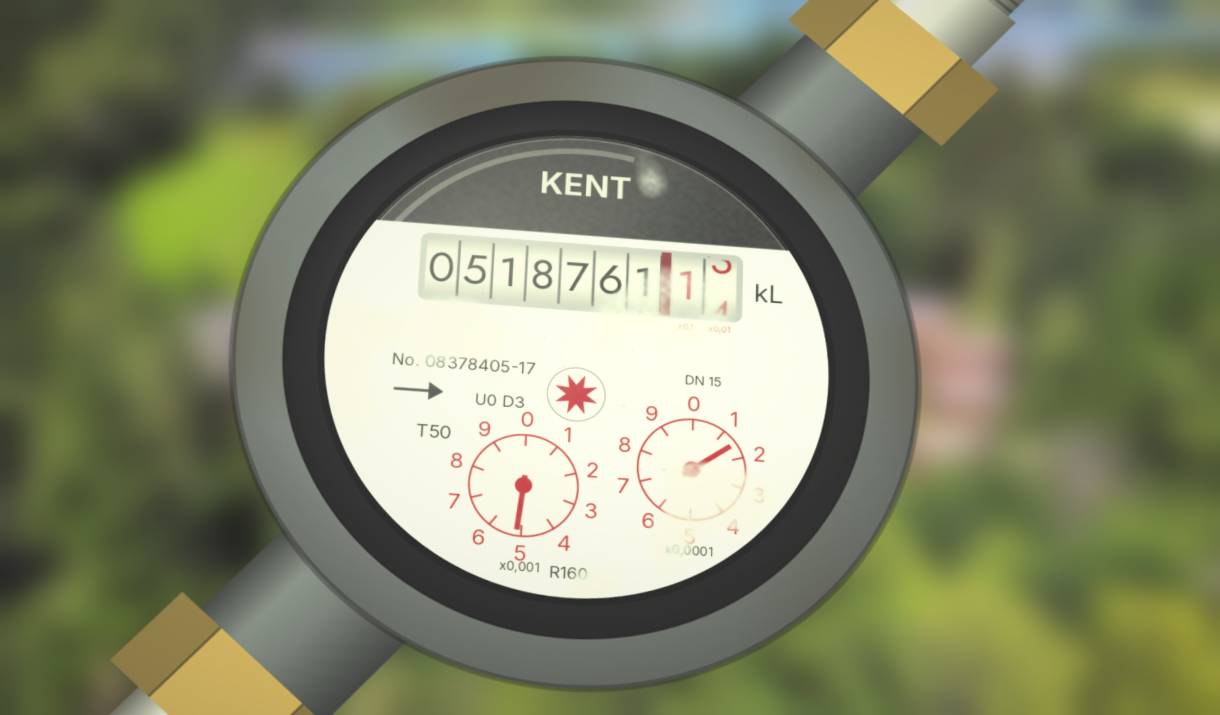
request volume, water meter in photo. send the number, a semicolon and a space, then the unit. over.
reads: 518761.1351; kL
